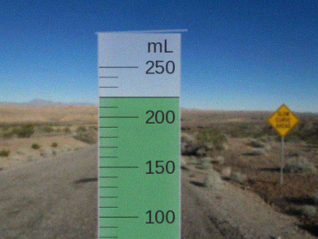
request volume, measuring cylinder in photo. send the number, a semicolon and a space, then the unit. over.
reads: 220; mL
